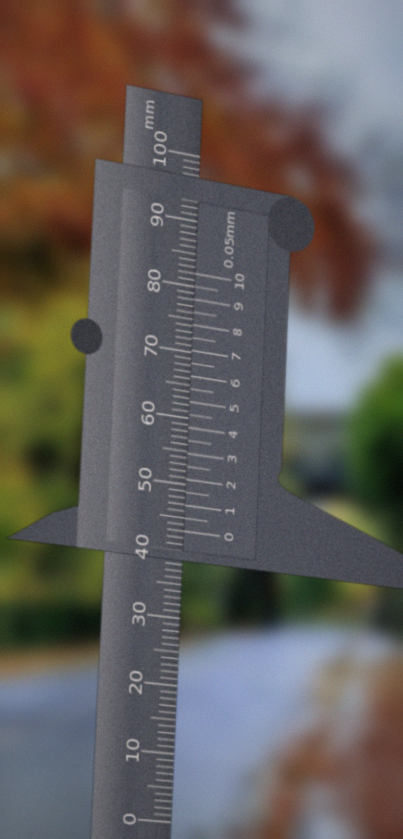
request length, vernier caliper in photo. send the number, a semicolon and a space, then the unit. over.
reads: 43.0; mm
